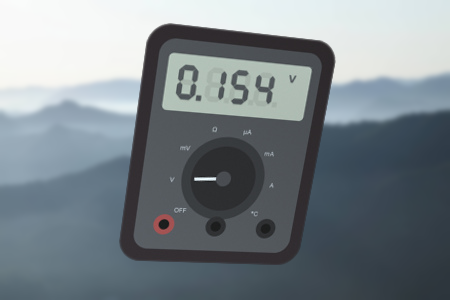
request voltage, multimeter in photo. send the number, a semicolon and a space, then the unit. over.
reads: 0.154; V
